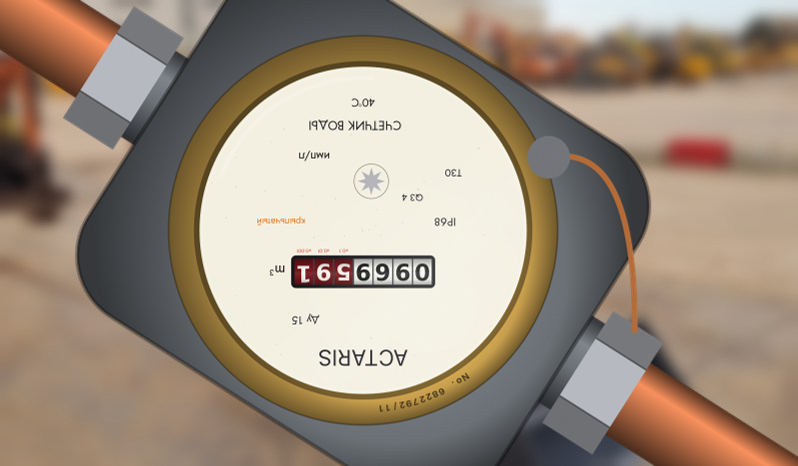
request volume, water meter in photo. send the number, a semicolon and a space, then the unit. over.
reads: 969.591; m³
